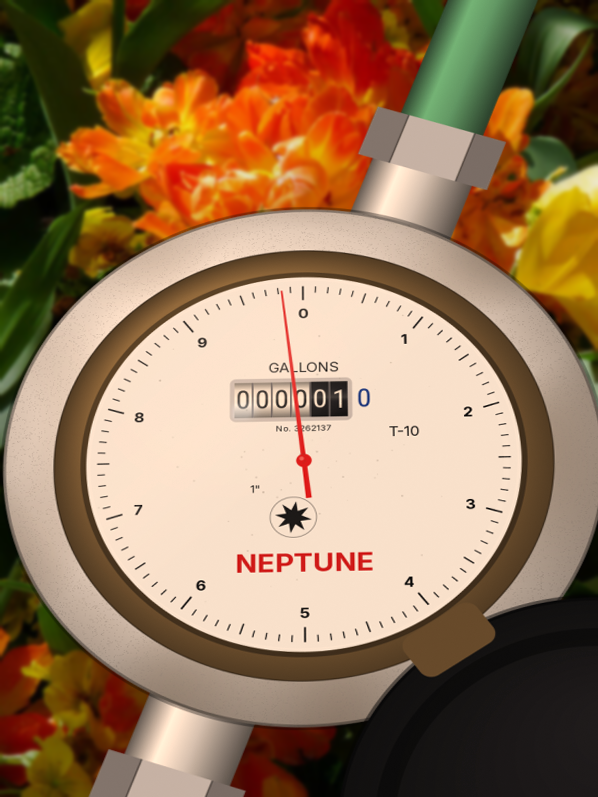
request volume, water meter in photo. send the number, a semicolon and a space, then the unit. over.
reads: 9.8; gal
